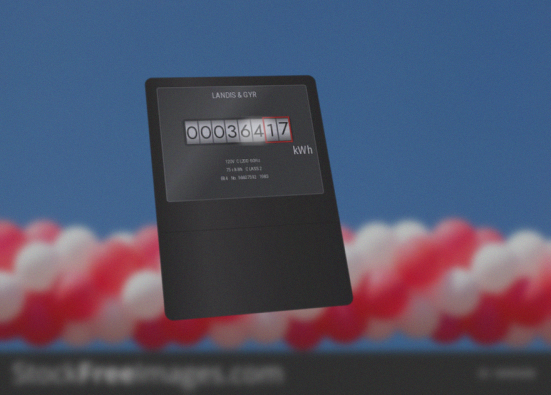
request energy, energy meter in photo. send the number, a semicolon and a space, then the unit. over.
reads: 364.17; kWh
